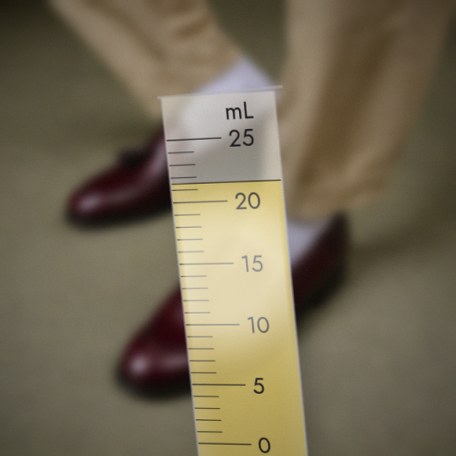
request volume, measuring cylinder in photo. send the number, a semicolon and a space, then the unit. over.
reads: 21.5; mL
